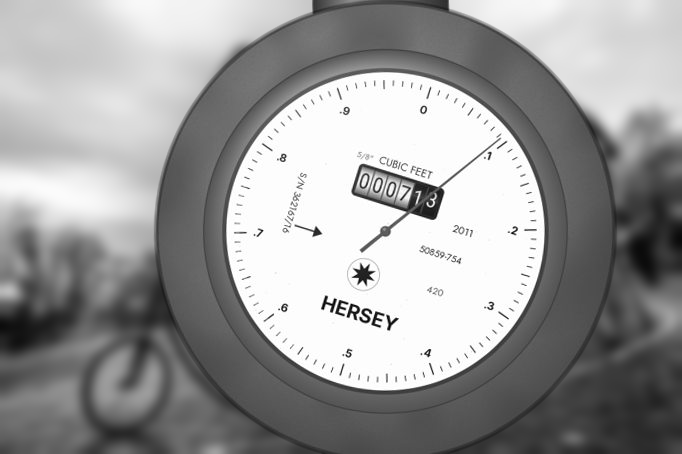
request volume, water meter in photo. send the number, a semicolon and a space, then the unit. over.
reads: 713.09; ft³
